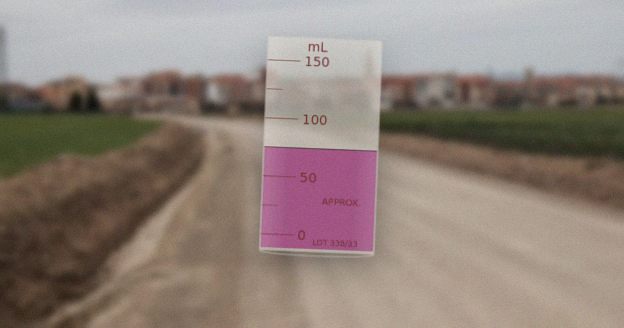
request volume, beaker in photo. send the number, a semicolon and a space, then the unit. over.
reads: 75; mL
